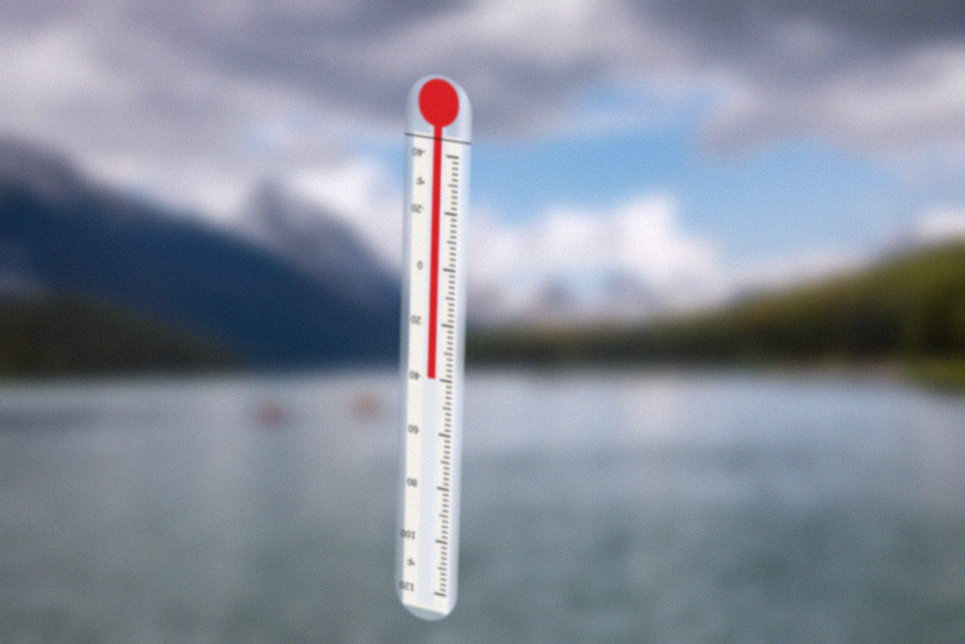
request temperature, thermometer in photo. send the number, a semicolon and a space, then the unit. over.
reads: 40; °F
